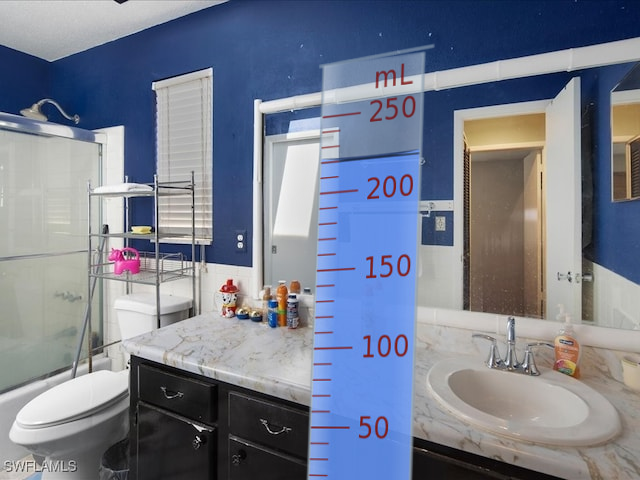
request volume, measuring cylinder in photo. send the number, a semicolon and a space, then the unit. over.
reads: 220; mL
